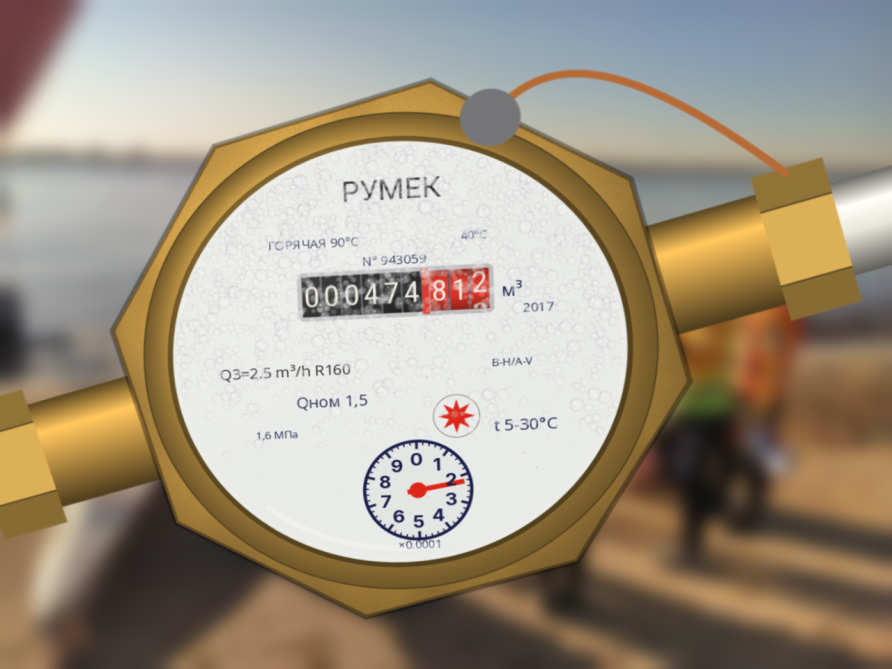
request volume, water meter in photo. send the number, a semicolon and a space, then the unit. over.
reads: 474.8122; m³
